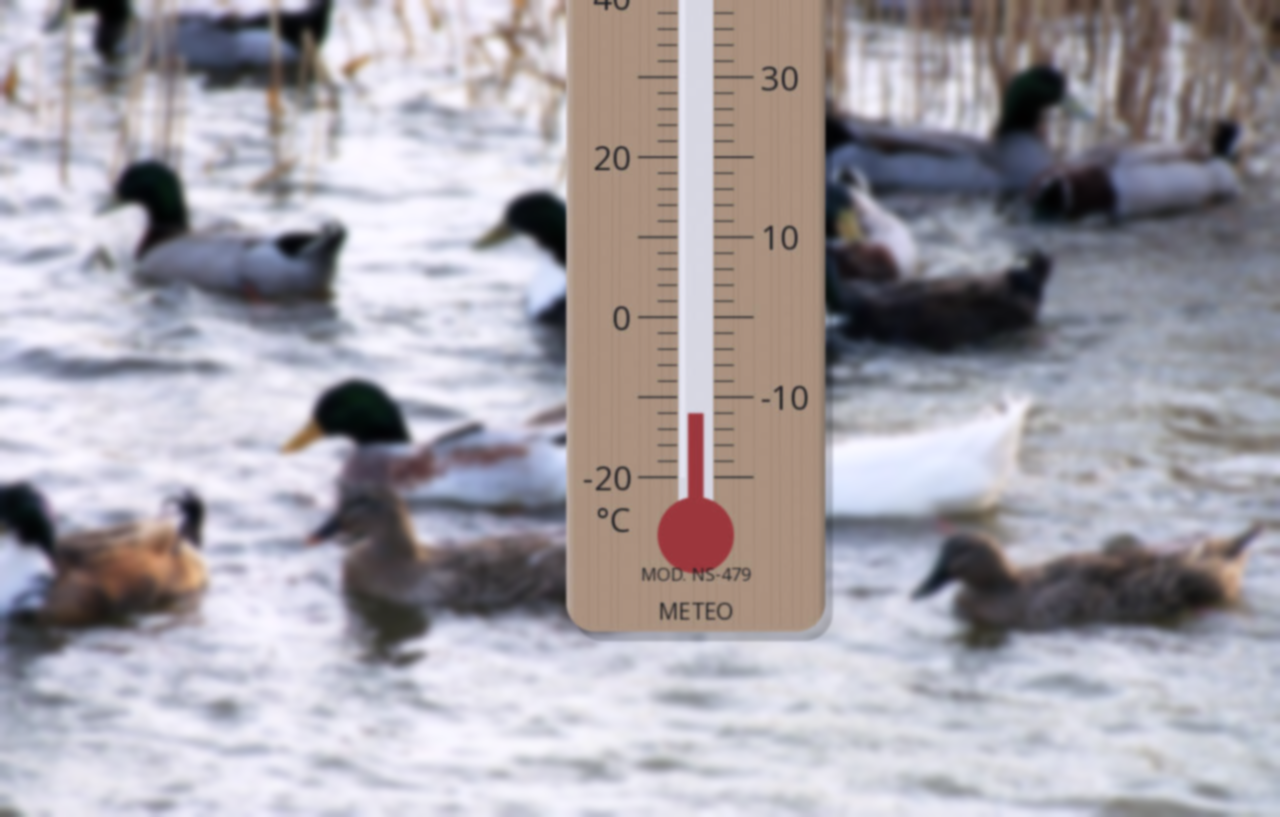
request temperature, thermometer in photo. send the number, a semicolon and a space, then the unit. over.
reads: -12; °C
